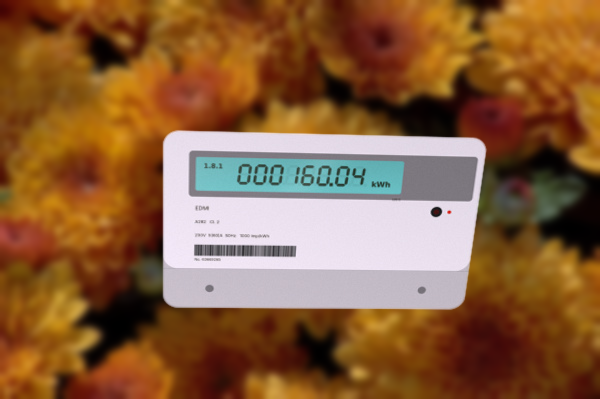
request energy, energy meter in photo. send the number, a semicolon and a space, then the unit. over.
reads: 160.04; kWh
